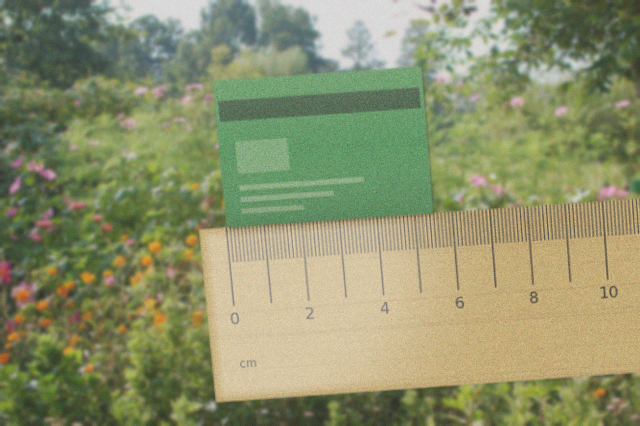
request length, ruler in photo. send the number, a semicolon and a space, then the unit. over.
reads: 5.5; cm
